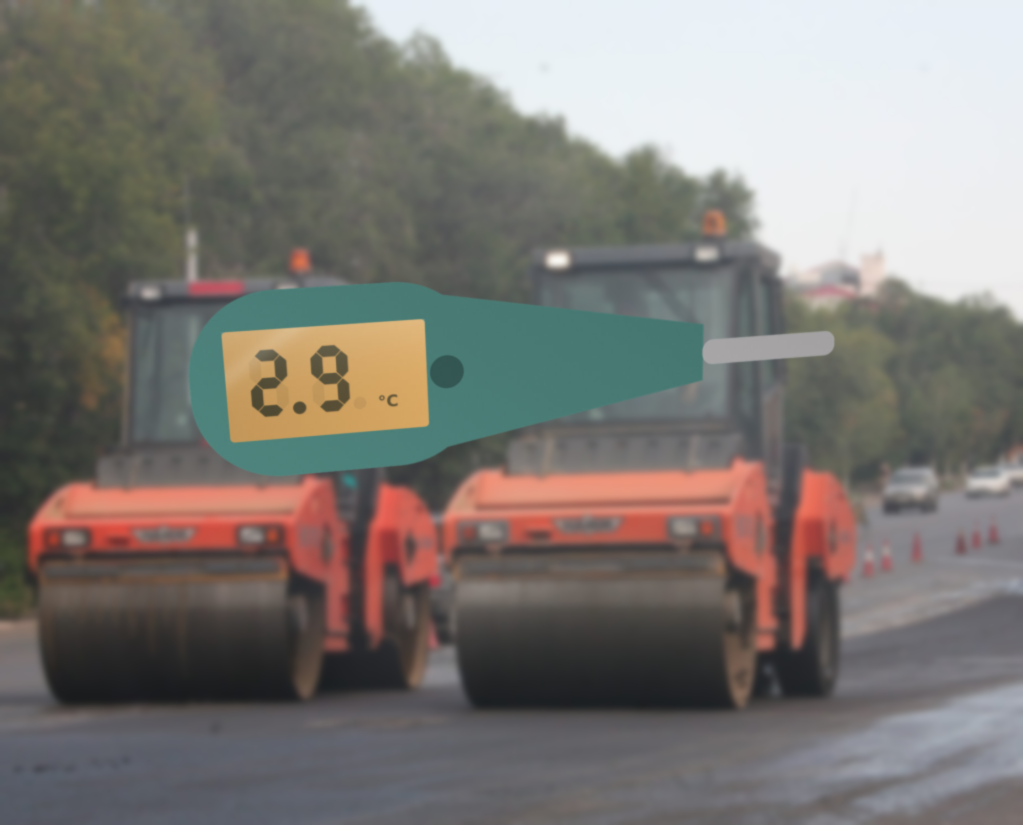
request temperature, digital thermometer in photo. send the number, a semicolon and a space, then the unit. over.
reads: 2.9; °C
